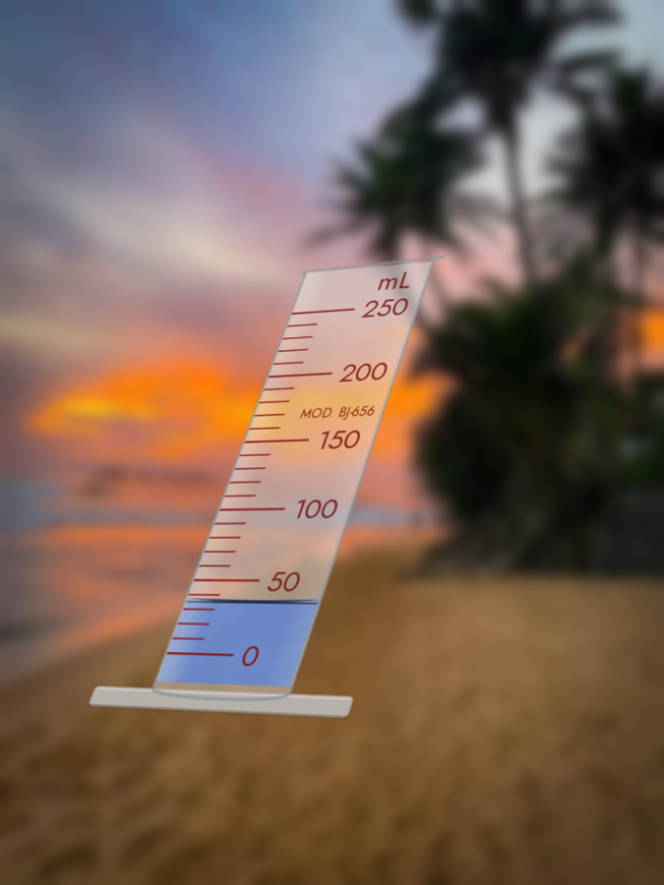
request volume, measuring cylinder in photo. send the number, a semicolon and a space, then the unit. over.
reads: 35; mL
